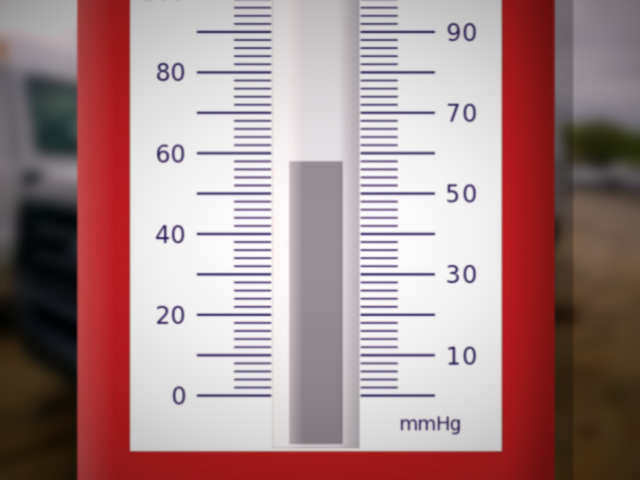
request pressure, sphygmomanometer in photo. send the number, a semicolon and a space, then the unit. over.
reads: 58; mmHg
